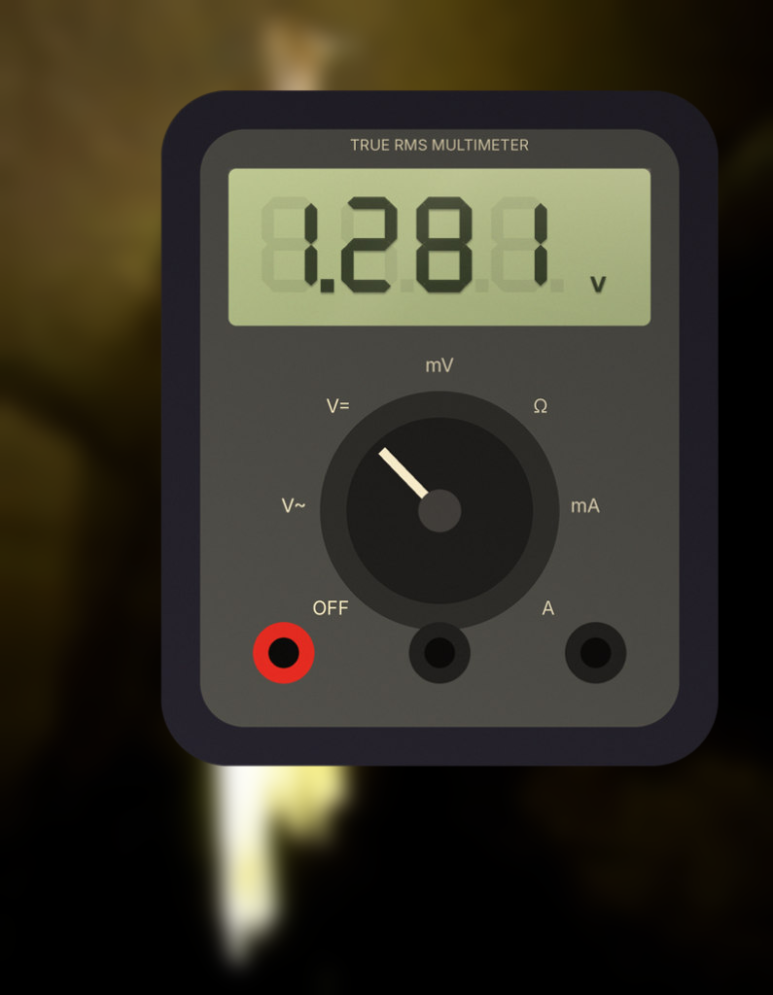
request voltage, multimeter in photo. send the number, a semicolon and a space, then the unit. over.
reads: 1.281; V
